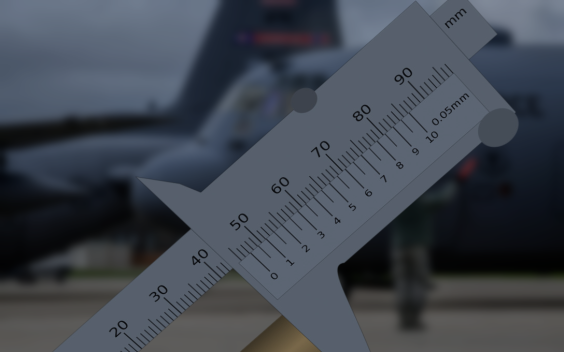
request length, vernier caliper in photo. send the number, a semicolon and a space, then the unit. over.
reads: 47.2; mm
